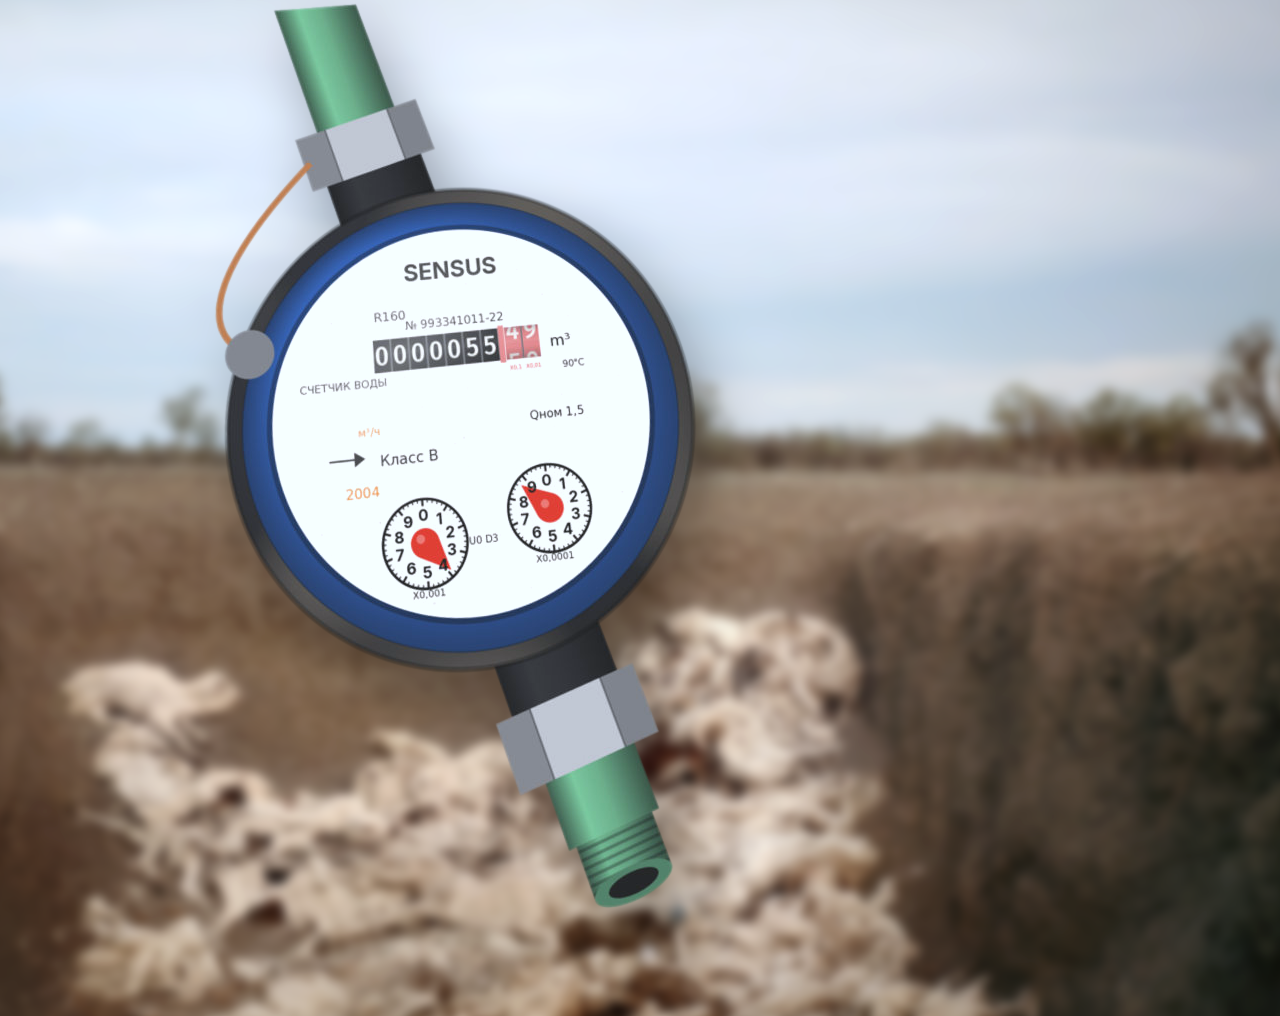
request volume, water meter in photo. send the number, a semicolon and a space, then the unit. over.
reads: 55.4938; m³
